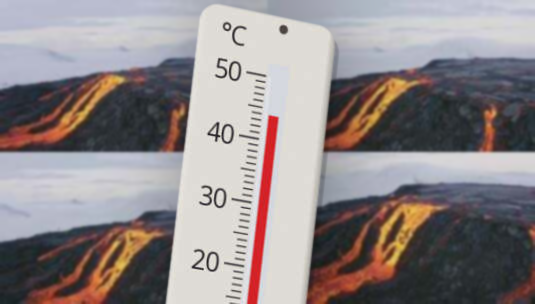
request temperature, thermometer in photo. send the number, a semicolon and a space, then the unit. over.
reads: 44; °C
